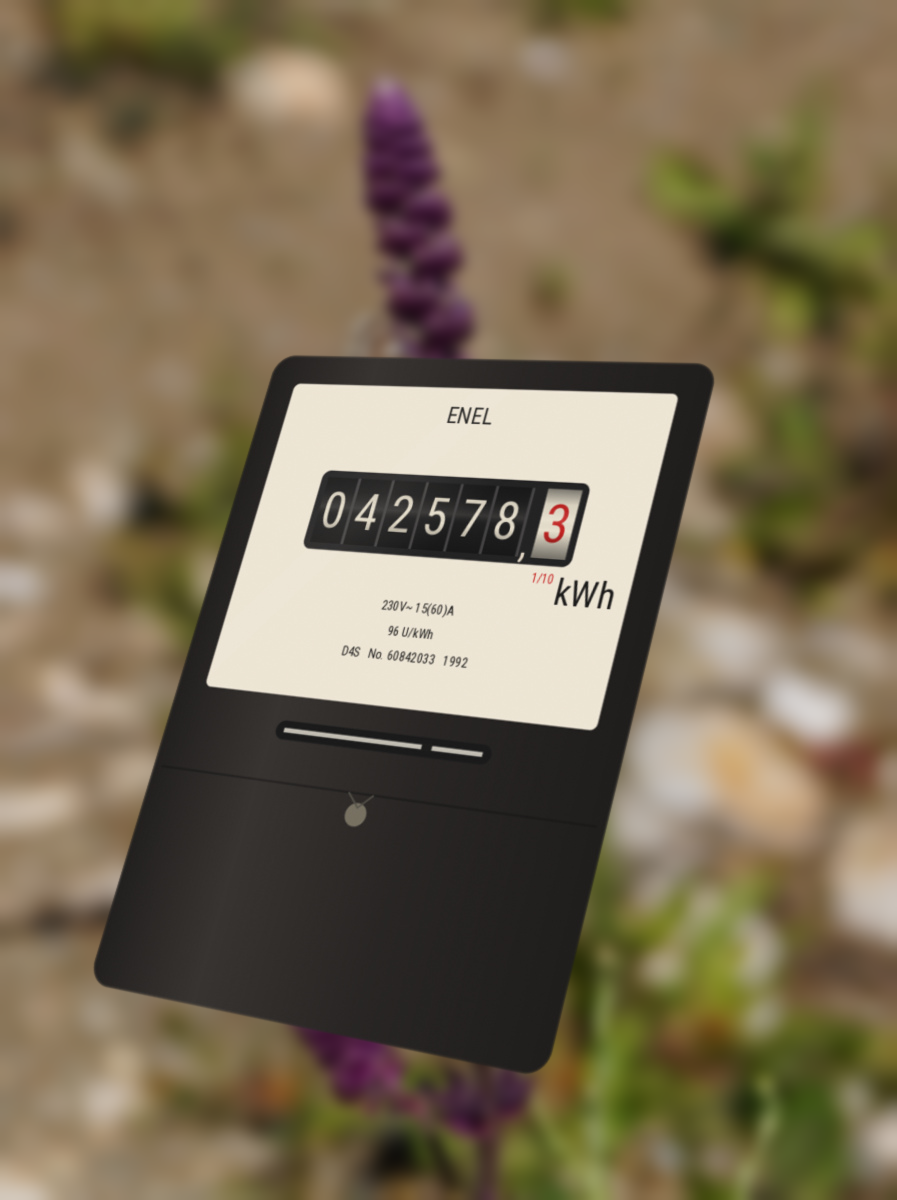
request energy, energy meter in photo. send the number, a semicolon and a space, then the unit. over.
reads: 42578.3; kWh
